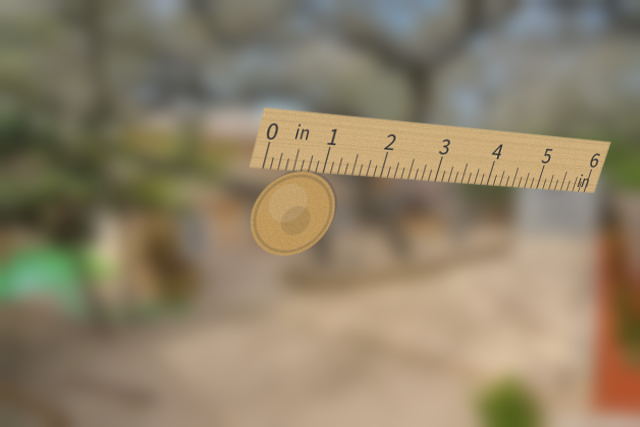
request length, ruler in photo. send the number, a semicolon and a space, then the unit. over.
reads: 1.375; in
